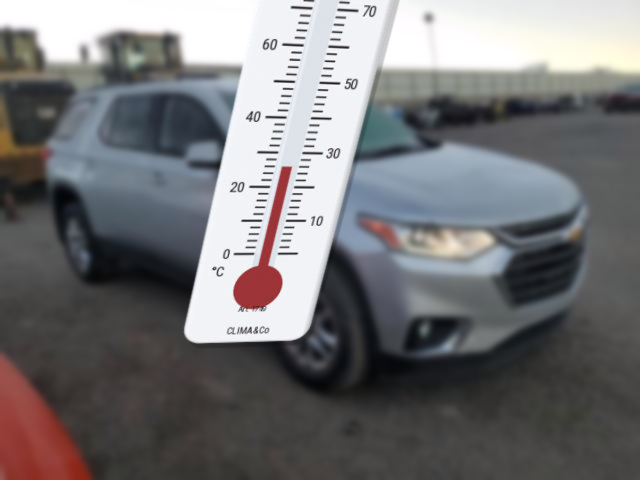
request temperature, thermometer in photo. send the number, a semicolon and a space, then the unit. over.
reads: 26; °C
